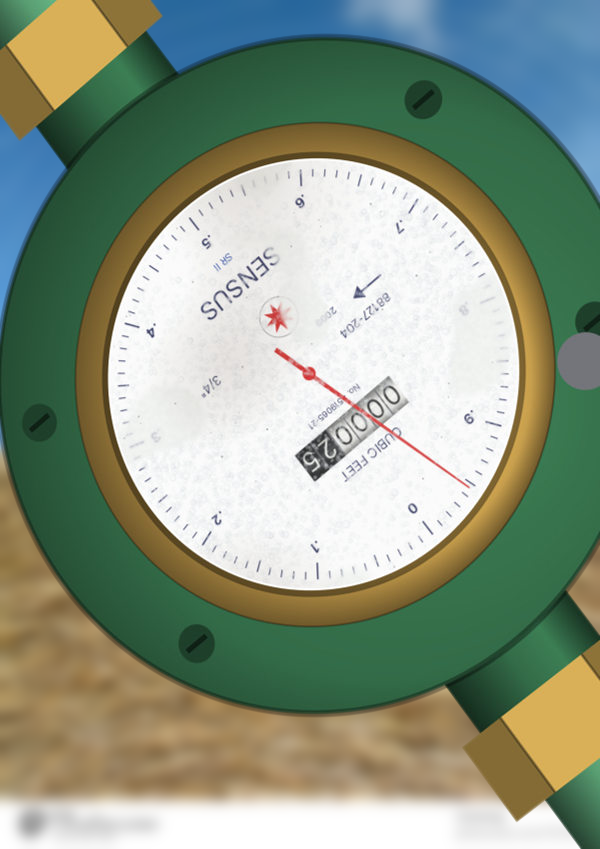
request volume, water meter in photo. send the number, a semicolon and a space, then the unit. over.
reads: 24.95; ft³
